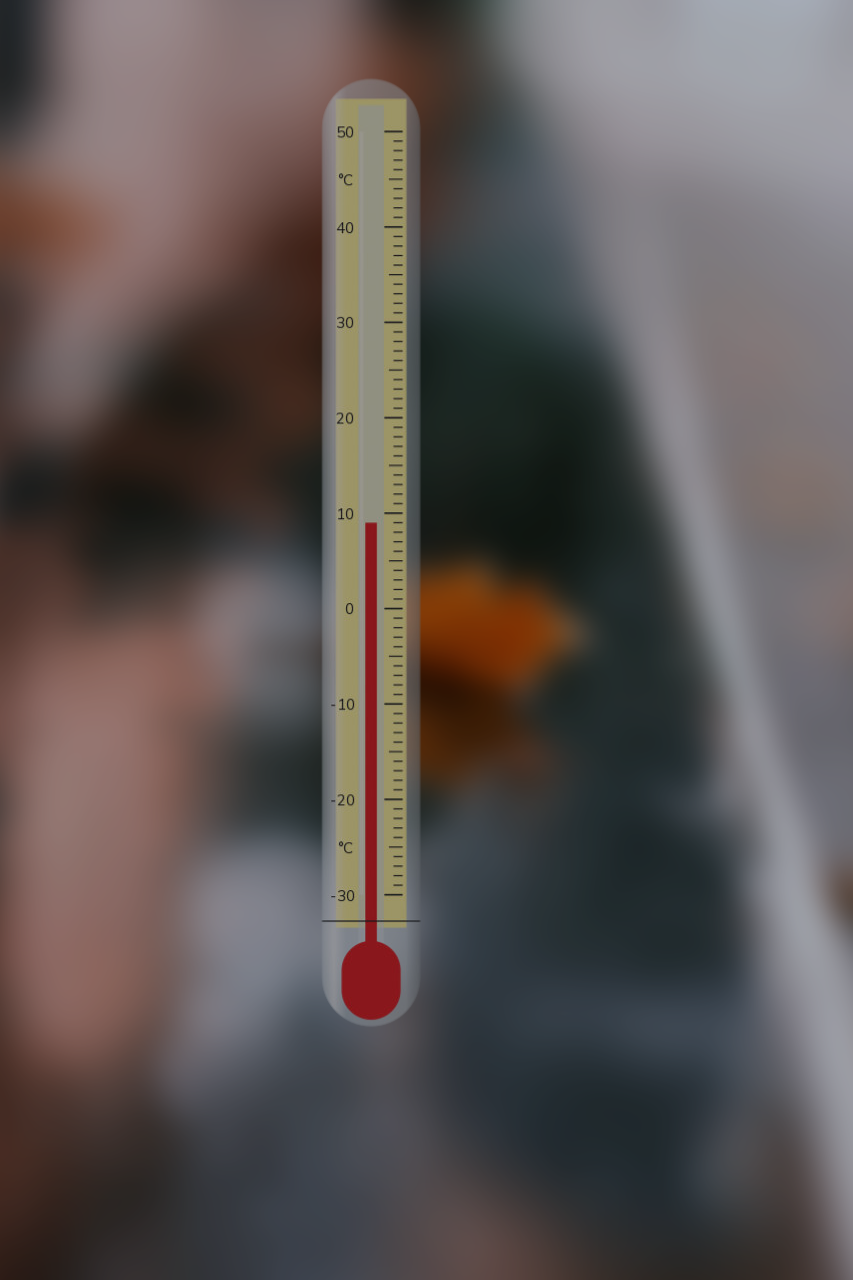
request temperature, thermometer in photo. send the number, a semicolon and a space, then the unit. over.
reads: 9; °C
